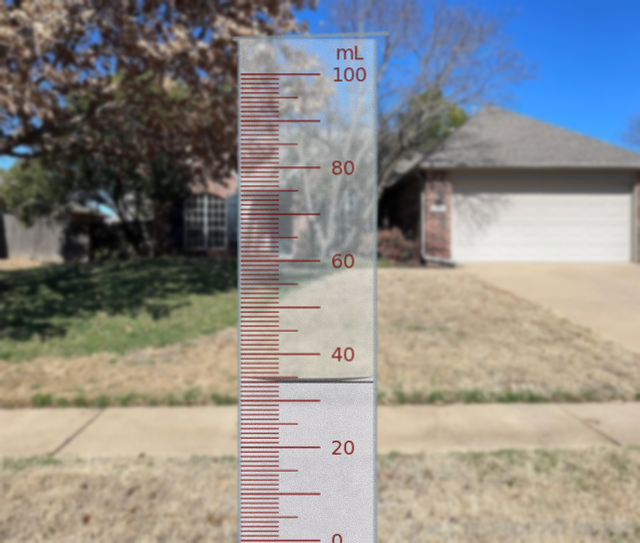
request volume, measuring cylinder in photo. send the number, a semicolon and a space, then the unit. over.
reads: 34; mL
